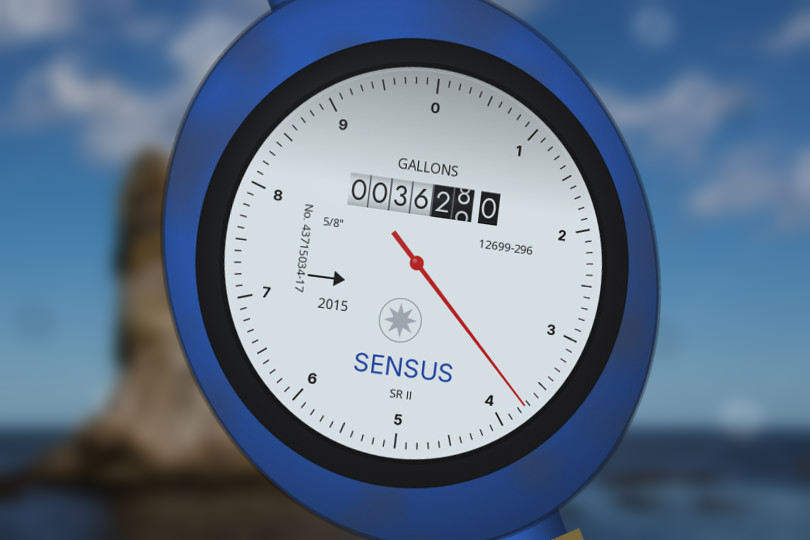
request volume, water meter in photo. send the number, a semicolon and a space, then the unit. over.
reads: 36283.7; gal
